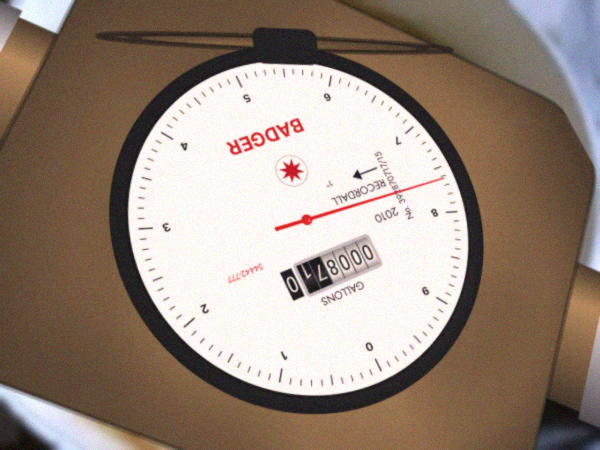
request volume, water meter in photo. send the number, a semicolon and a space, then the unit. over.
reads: 8707.6; gal
